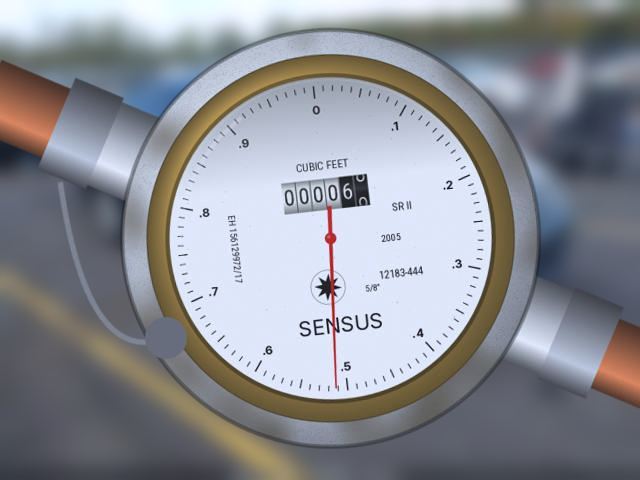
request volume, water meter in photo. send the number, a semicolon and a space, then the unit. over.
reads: 68.51; ft³
